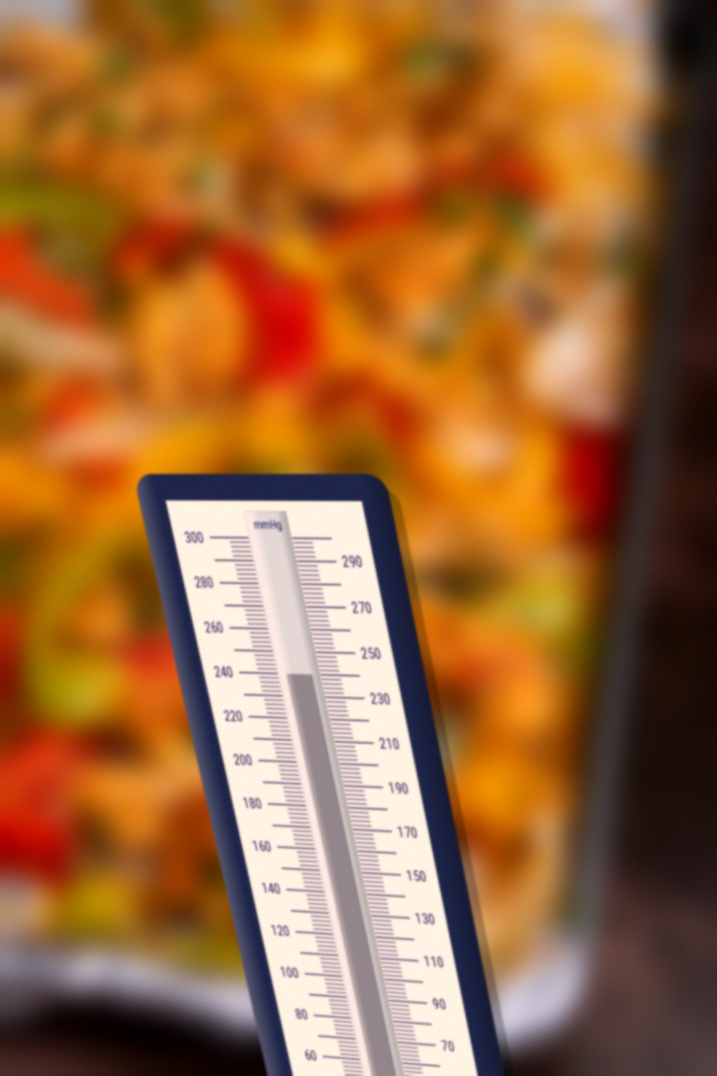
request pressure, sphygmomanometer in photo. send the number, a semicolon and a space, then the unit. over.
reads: 240; mmHg
